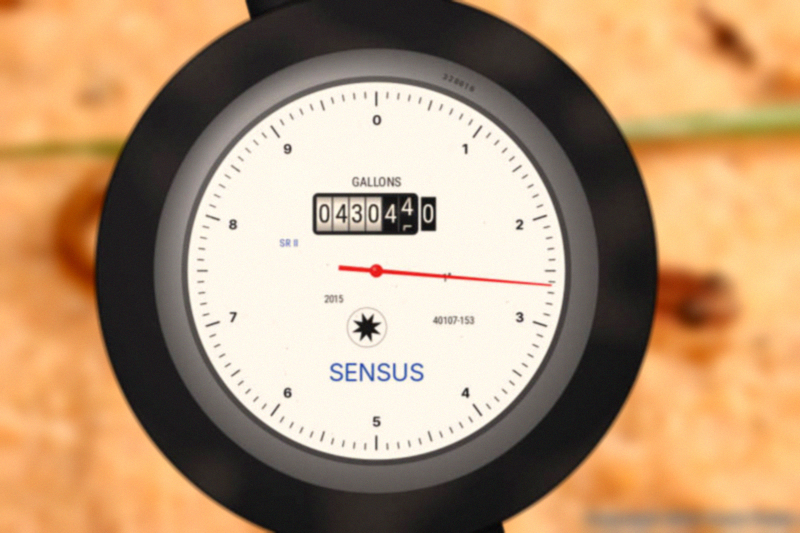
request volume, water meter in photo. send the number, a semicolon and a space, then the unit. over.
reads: 430442.6; gal
